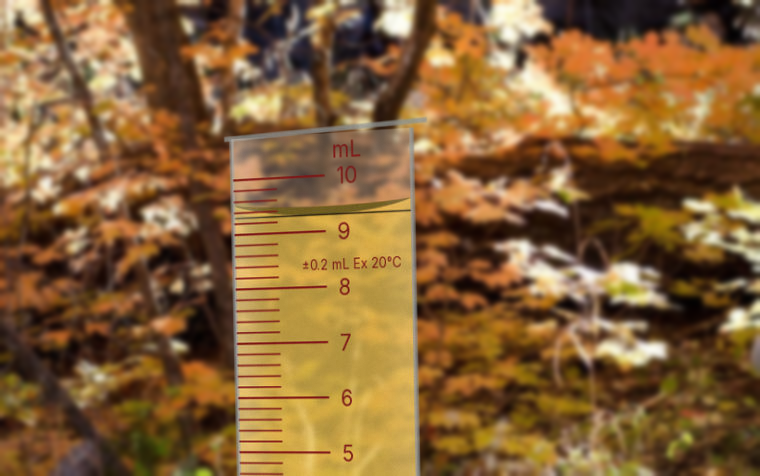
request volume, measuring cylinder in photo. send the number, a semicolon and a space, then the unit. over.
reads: 9.3; mL
